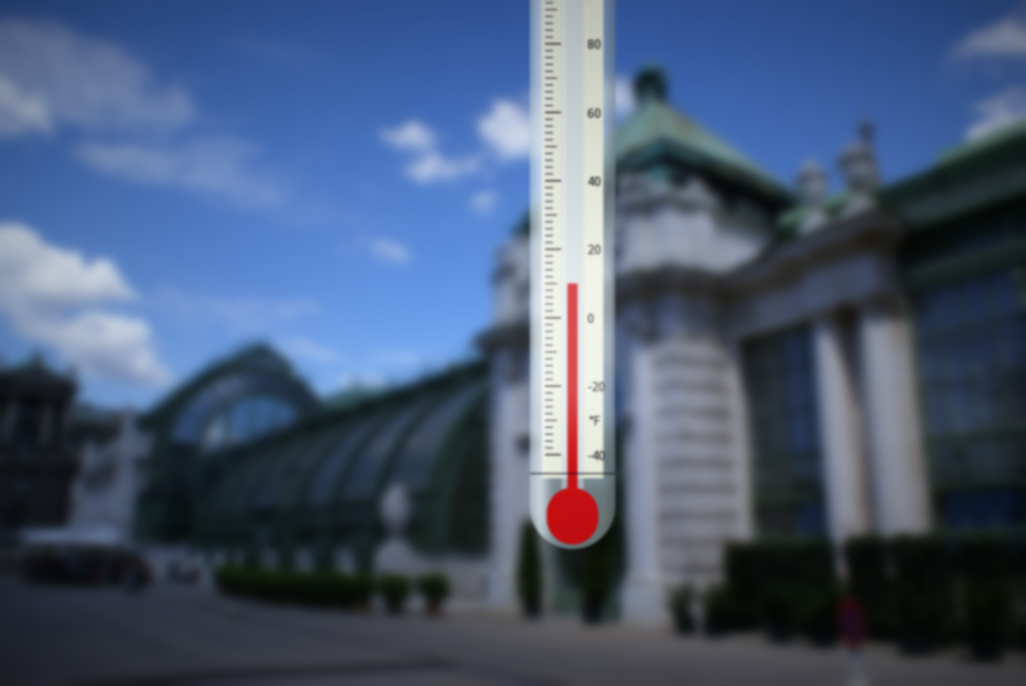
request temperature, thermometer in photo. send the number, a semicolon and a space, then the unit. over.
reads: 10; °F
